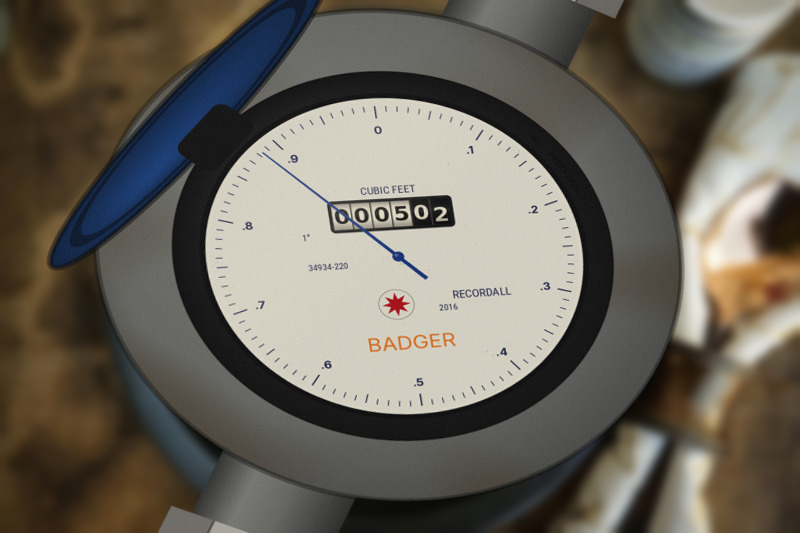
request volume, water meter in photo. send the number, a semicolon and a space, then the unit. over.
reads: 501.88; ft³
